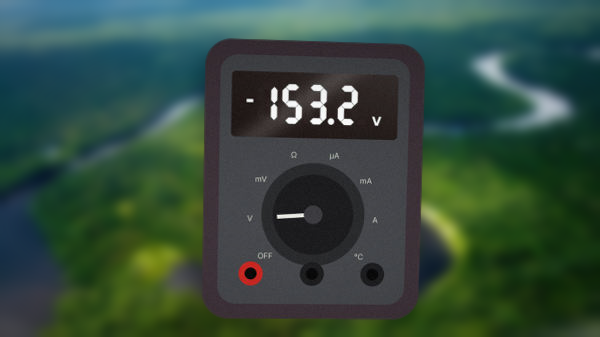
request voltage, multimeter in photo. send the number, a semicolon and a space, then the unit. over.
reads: -153.2; V
